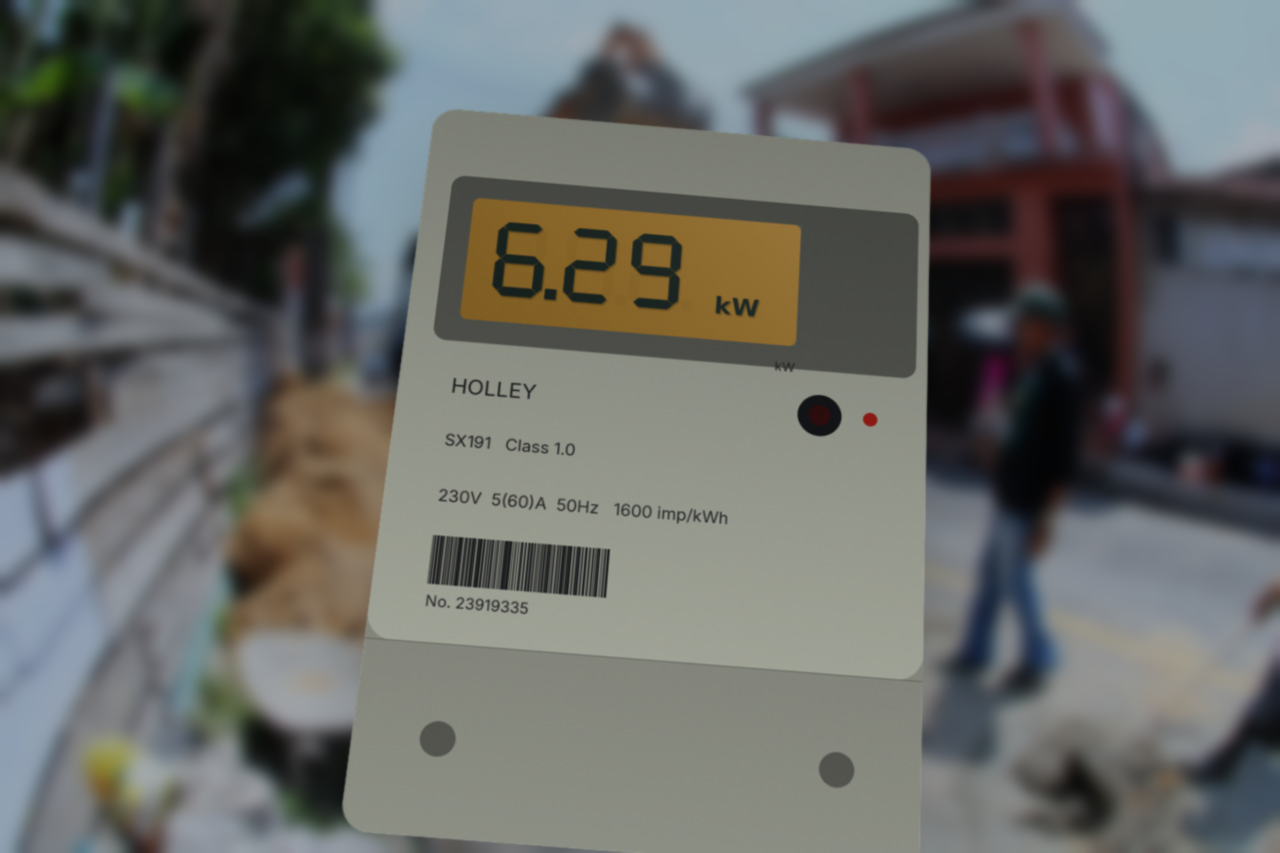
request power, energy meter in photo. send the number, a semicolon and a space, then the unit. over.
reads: 6.29; kW
